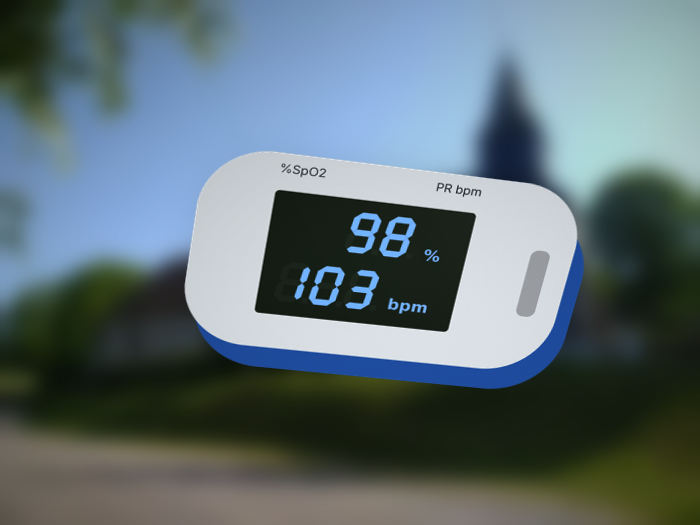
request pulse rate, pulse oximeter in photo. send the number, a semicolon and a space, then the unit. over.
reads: 103; bpm
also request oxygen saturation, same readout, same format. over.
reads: 98; %
